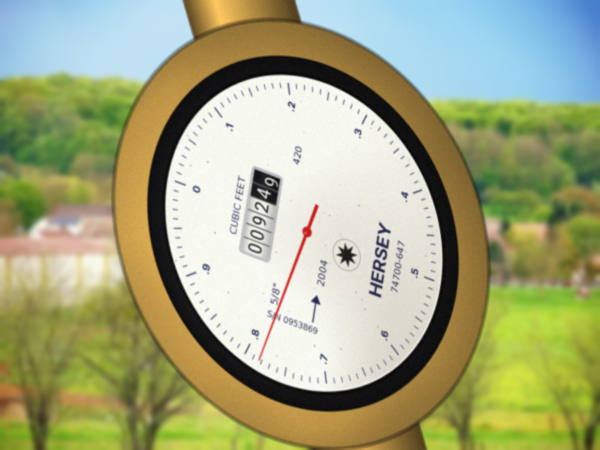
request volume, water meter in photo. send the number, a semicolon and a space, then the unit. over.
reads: 9248.78; ft³
